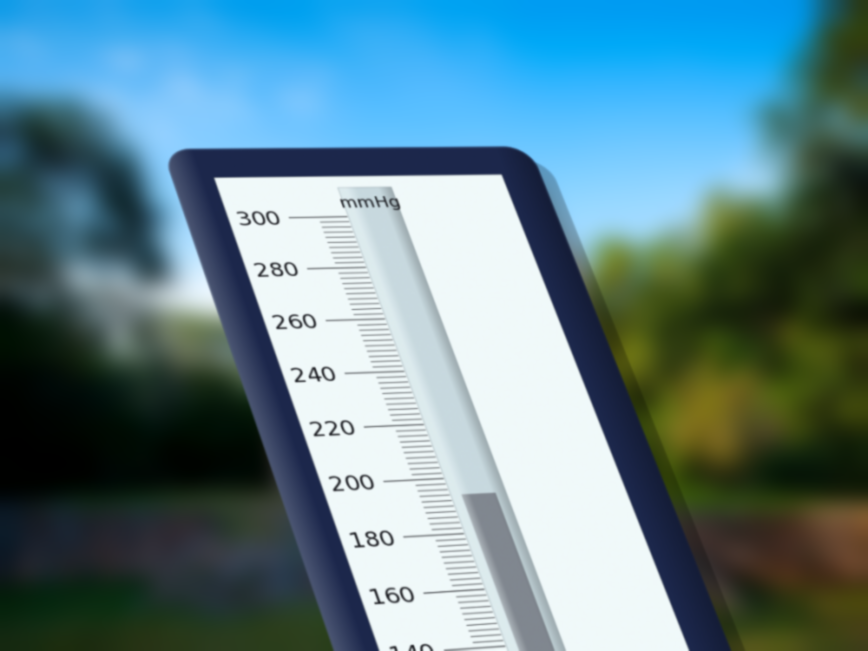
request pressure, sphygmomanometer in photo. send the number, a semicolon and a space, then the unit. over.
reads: 194; mmHg
